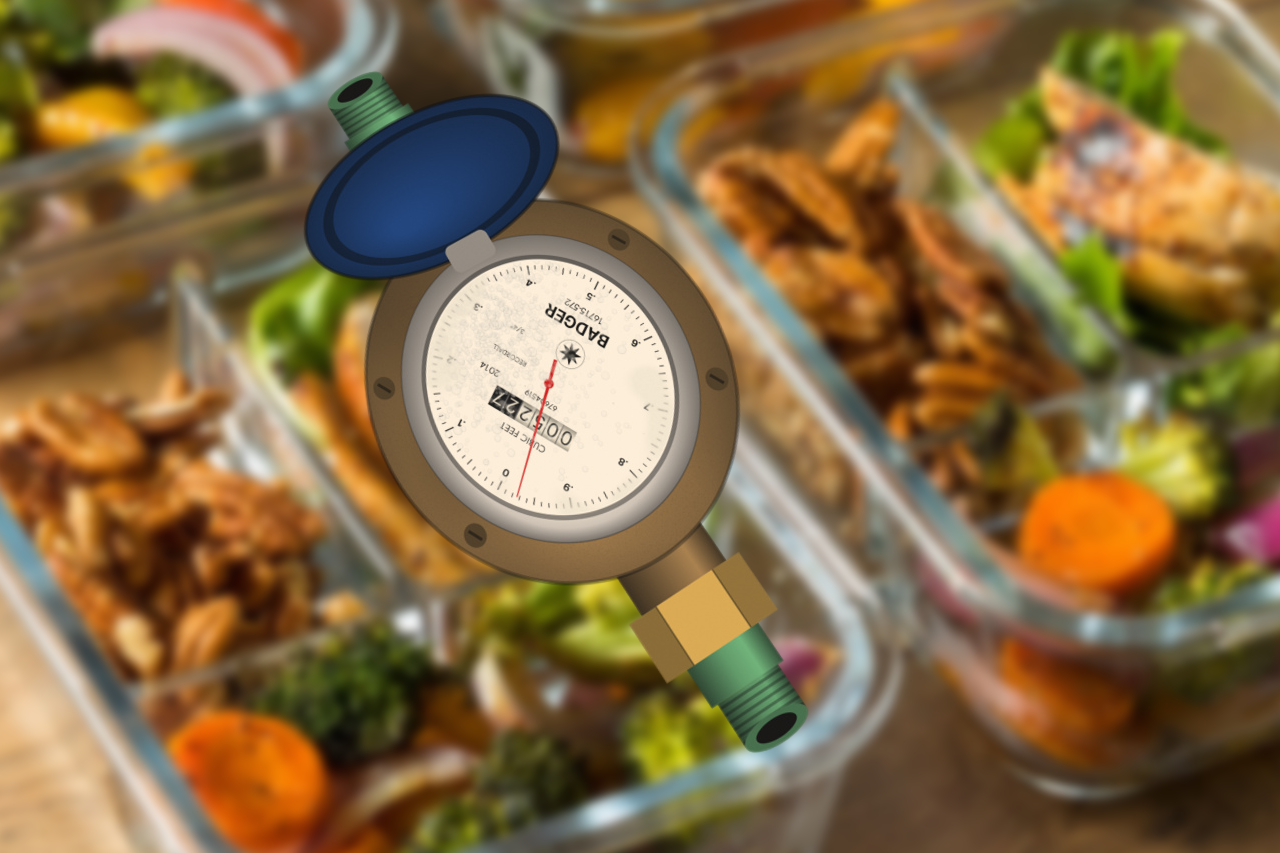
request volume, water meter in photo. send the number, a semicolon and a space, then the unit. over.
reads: 5226.97; ft³
